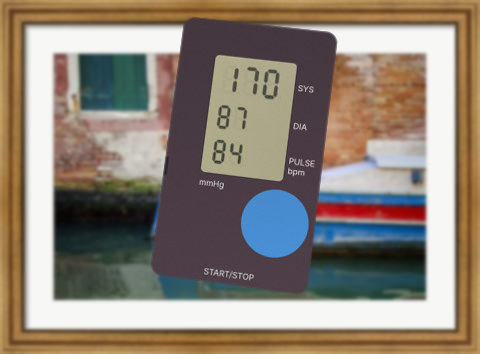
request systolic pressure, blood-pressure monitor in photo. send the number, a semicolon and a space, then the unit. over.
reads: 170; mmHg
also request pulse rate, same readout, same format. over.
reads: 84; bpm
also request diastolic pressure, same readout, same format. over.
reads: 87; mmHg
